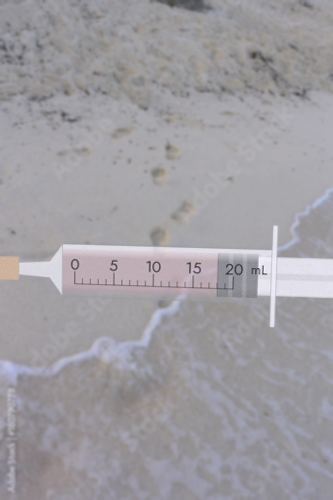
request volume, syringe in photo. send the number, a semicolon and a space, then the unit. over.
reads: 18; mL
